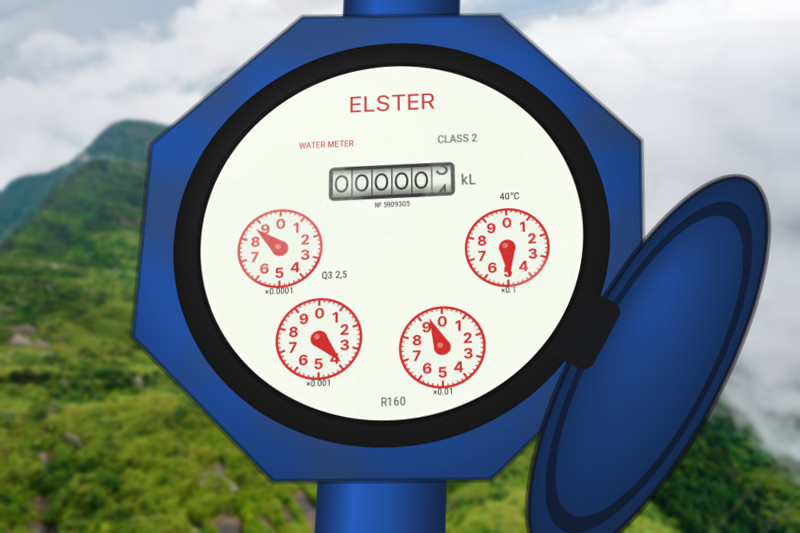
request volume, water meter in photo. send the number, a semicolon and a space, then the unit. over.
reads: 3.4938; kL
